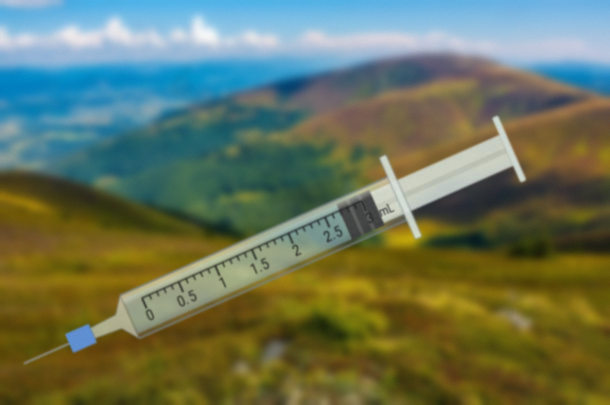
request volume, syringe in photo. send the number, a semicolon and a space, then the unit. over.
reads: 2.7; mL
